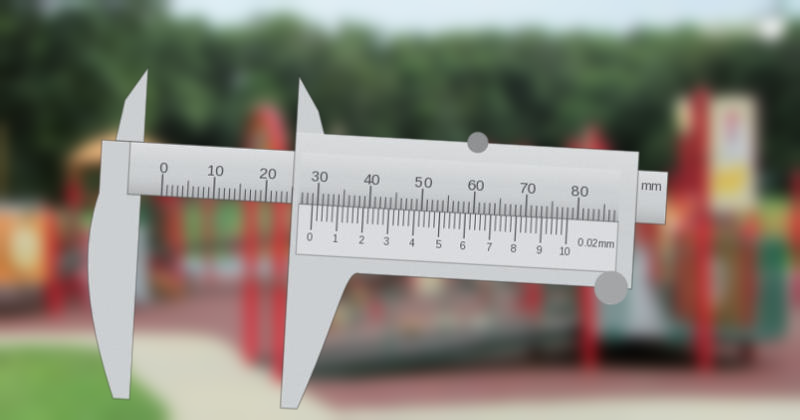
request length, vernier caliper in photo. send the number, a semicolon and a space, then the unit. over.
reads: 29.0; mm
